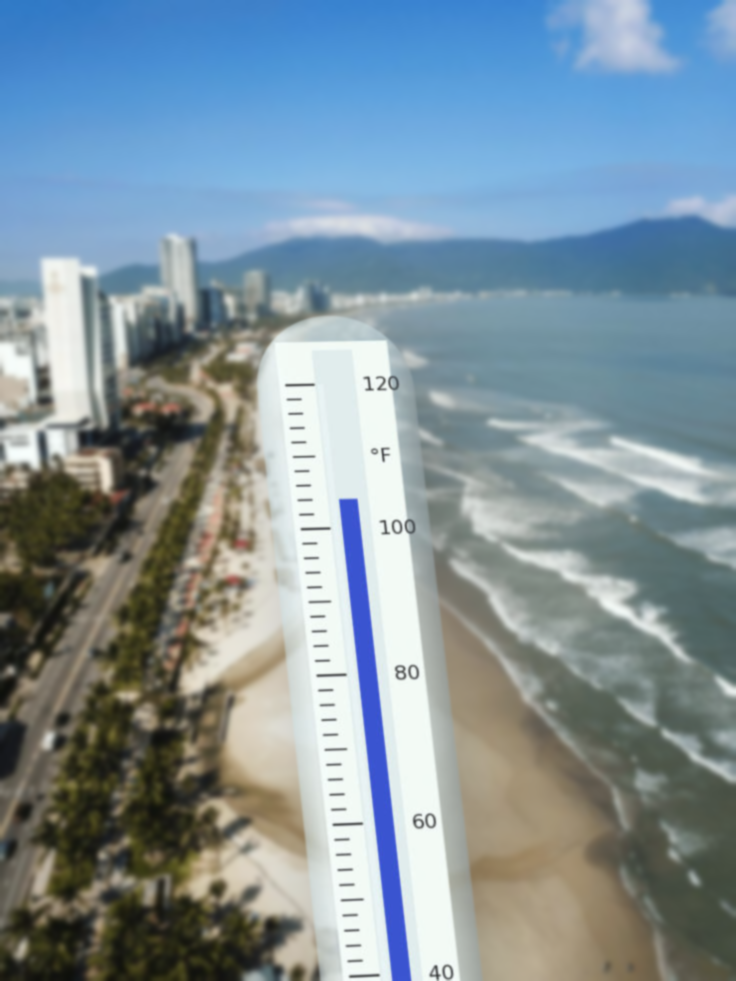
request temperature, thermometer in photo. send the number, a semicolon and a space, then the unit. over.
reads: 104; °F
